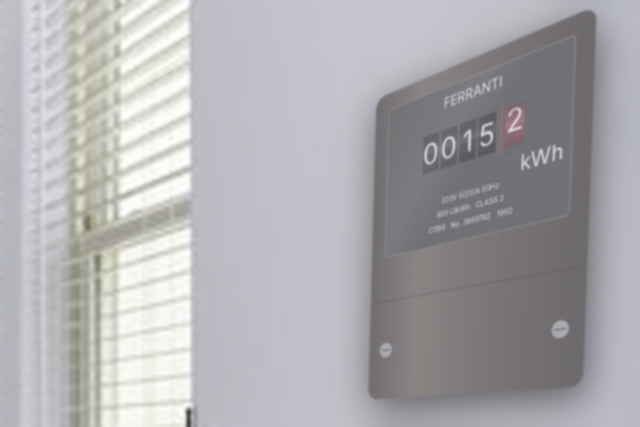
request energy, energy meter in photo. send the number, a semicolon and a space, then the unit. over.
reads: 15.2; kWh
